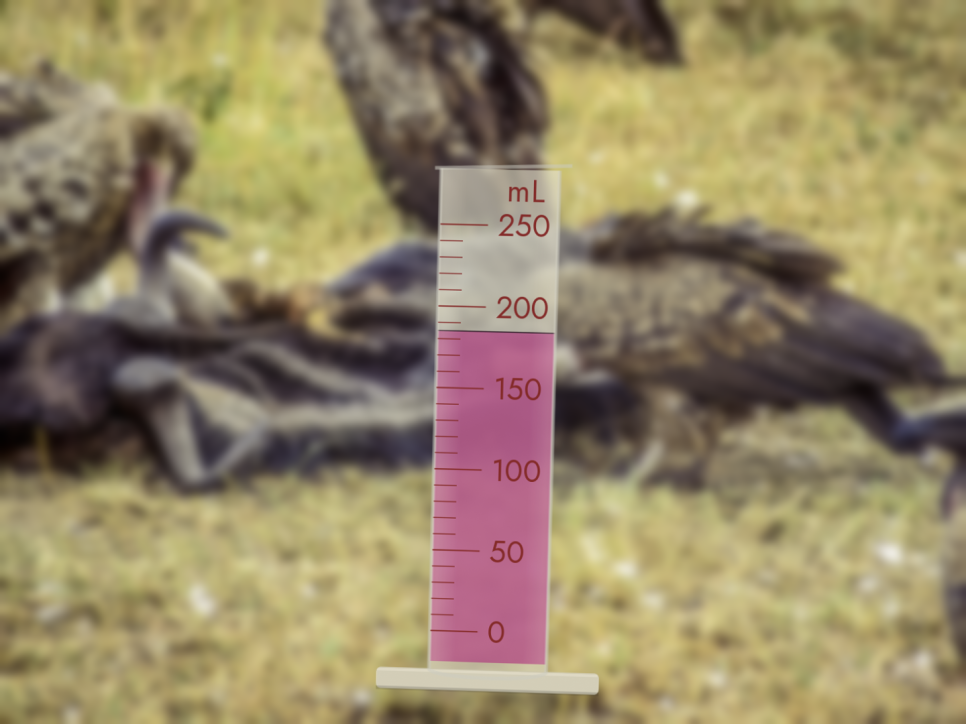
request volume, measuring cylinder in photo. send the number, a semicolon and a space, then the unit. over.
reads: 185; mL
